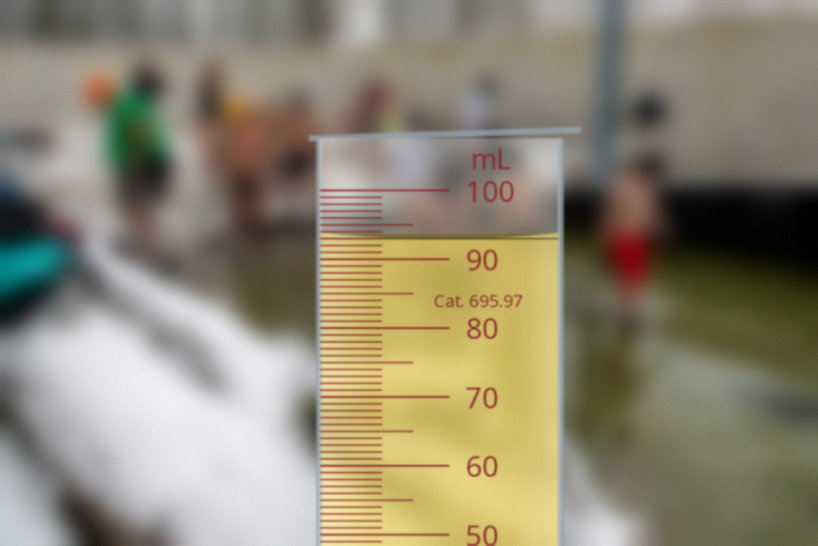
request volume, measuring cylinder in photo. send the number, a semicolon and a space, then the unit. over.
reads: 93; mL
